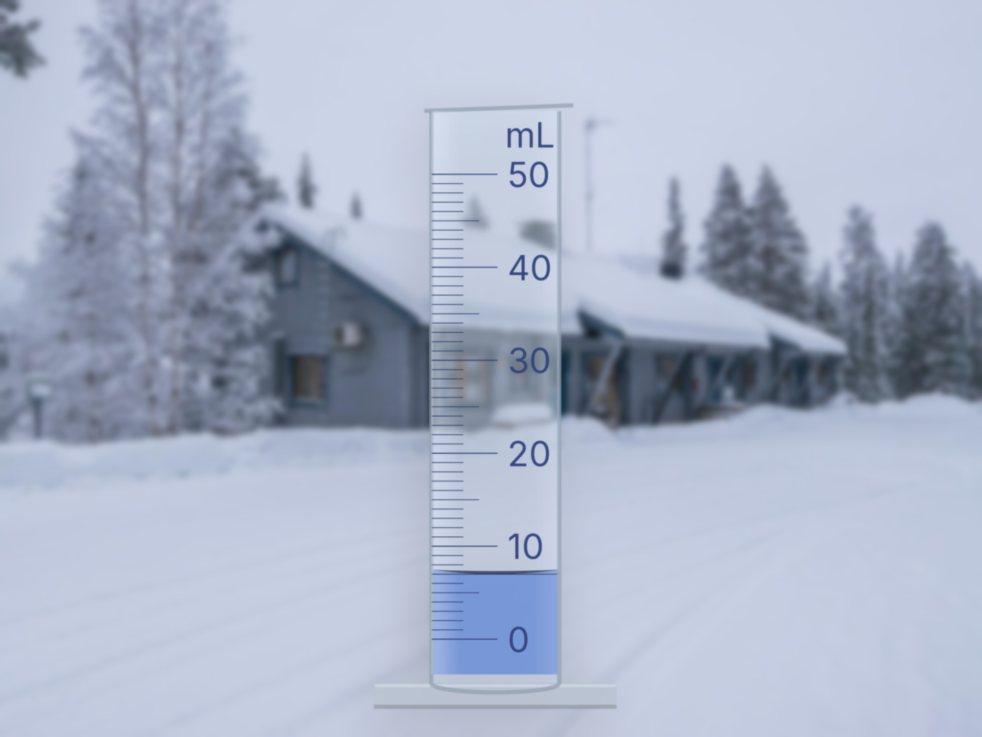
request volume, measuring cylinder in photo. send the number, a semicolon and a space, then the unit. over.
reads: 7; mL
